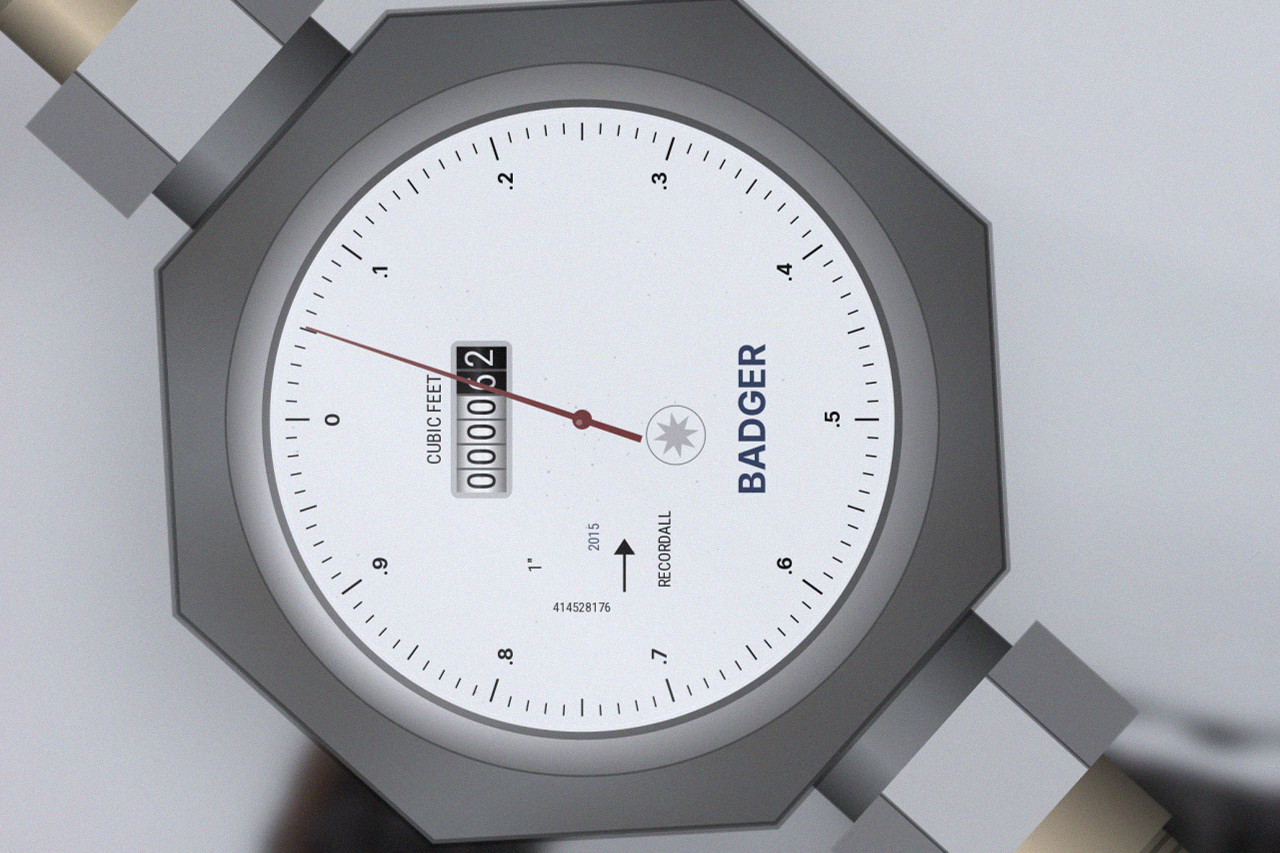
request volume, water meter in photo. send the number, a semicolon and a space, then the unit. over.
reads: 62.05; ft³
